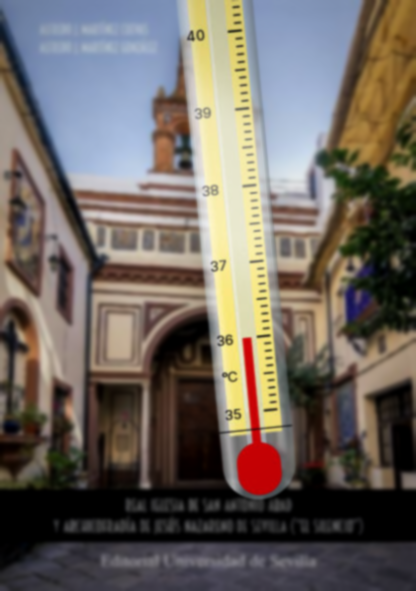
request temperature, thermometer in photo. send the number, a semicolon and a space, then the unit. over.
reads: 36; °C
